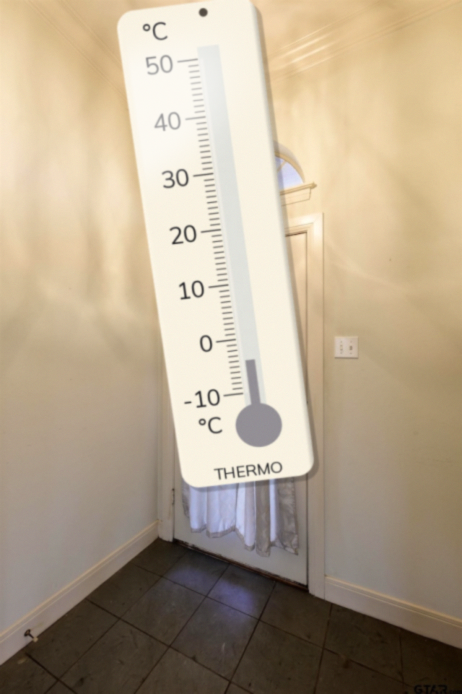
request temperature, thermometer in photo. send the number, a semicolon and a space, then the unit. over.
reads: -4; °C
